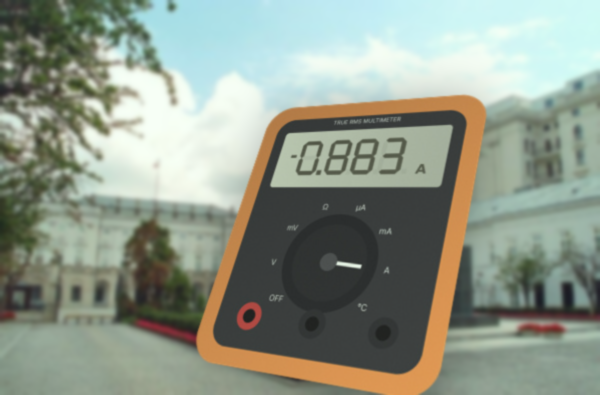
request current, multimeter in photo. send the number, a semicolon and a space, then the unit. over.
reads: -0.883; A
